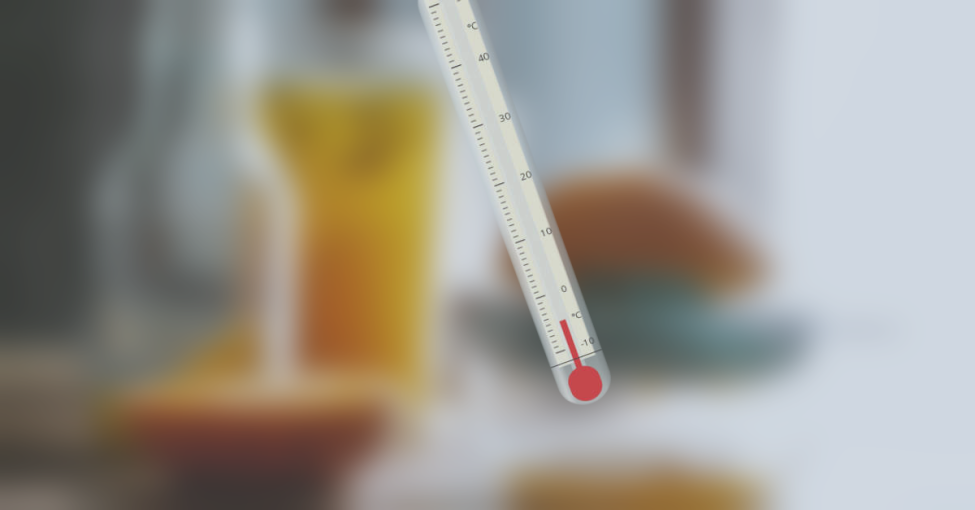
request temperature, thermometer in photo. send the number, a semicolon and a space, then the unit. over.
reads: -5; °C
